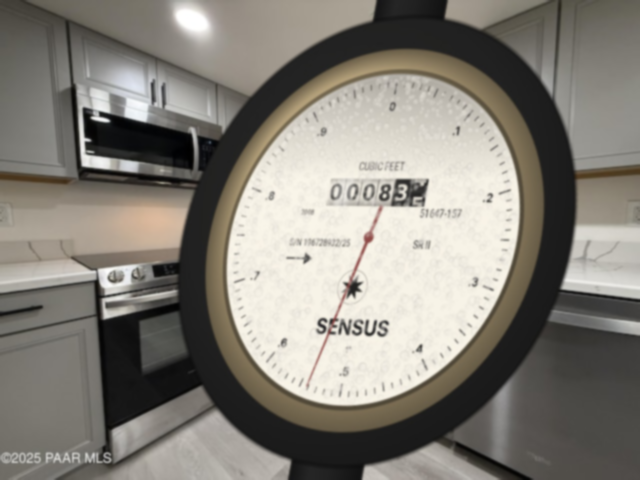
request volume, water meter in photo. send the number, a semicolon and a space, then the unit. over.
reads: 834.54; ft³
